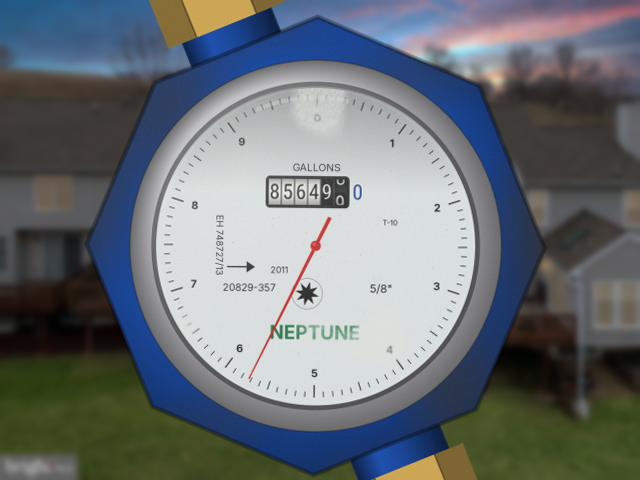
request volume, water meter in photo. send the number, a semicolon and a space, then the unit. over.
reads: 8564985.7; gal
